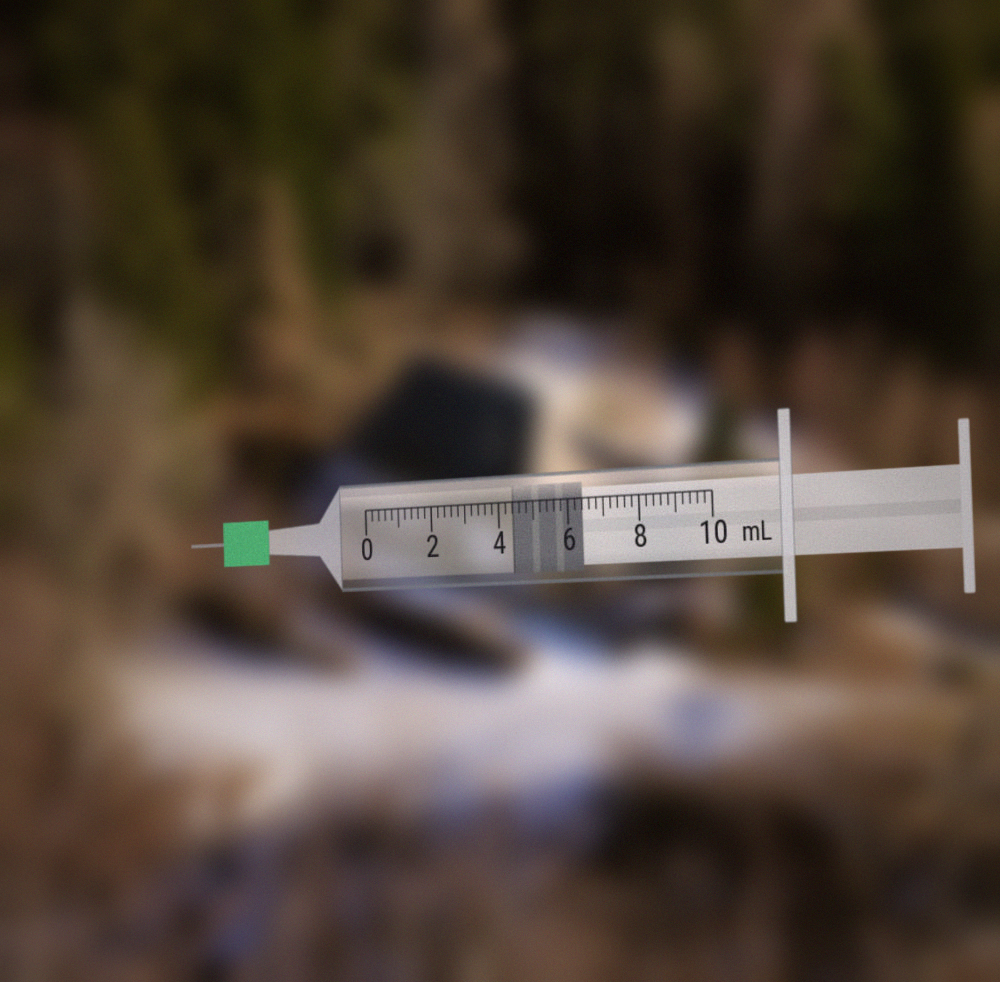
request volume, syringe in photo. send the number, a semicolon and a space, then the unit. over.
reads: 4.4; mL
